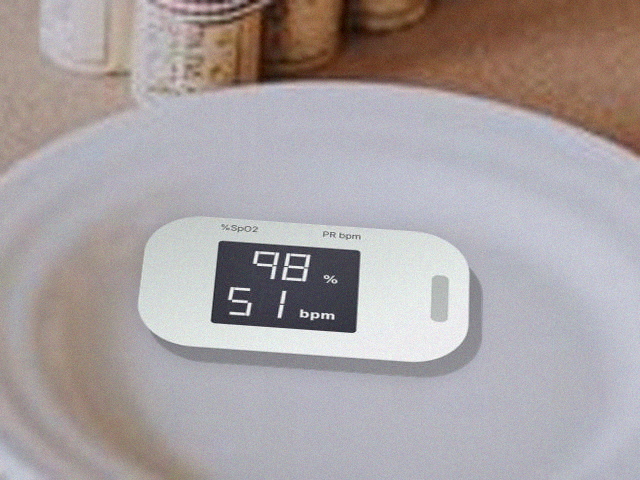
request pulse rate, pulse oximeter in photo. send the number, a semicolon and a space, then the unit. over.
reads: 51; bpm
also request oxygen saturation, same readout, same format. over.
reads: 98; %
